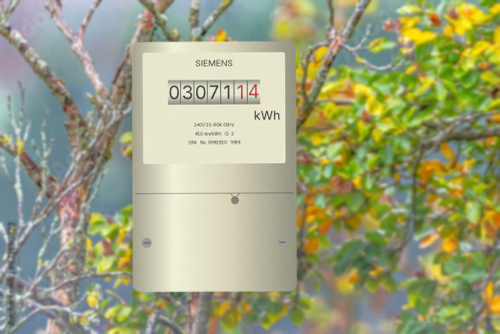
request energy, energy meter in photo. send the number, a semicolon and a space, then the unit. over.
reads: 3071.14; kWh
